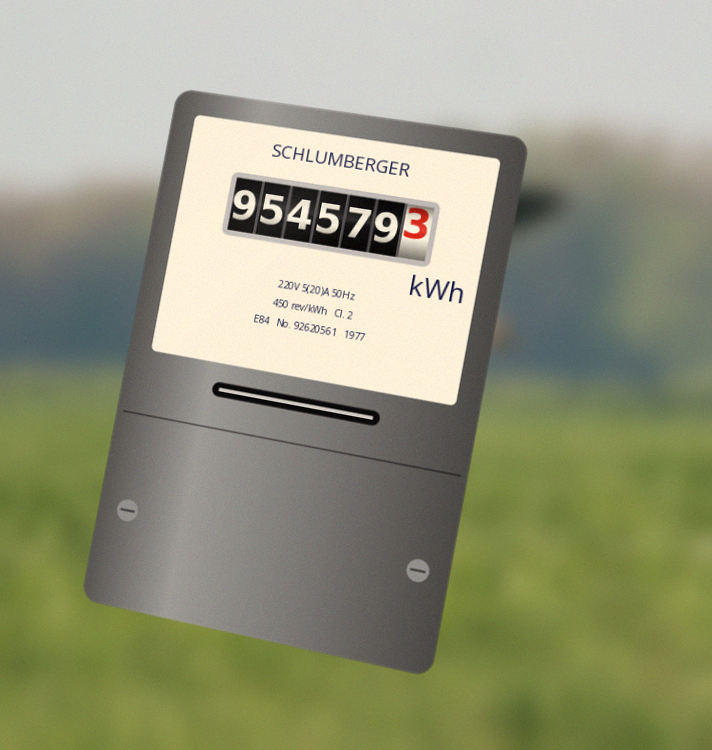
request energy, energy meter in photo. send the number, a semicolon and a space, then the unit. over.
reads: 954579.3; kWh
